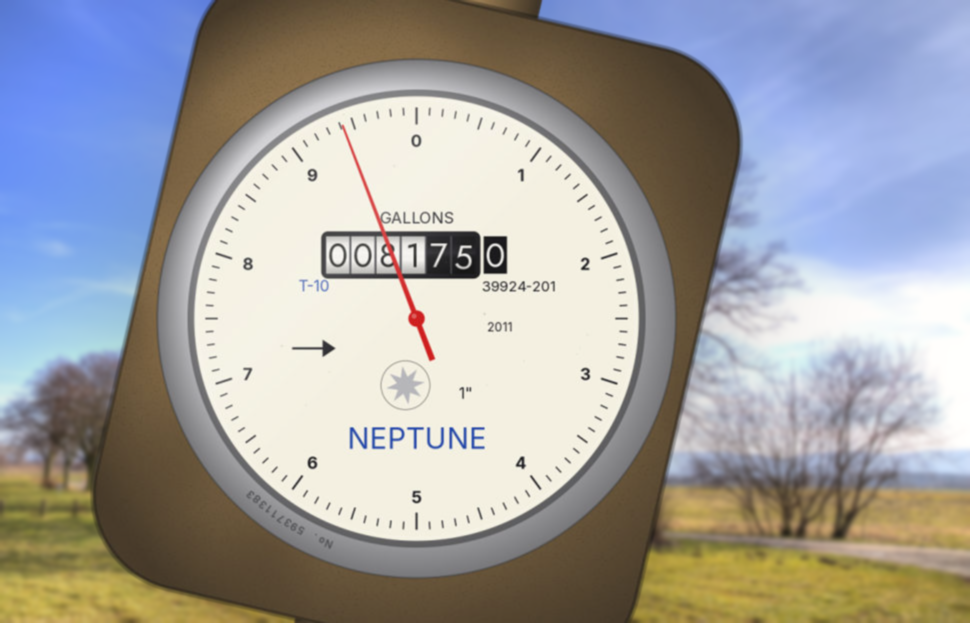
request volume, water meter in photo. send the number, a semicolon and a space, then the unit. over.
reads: 81749.4; gal
